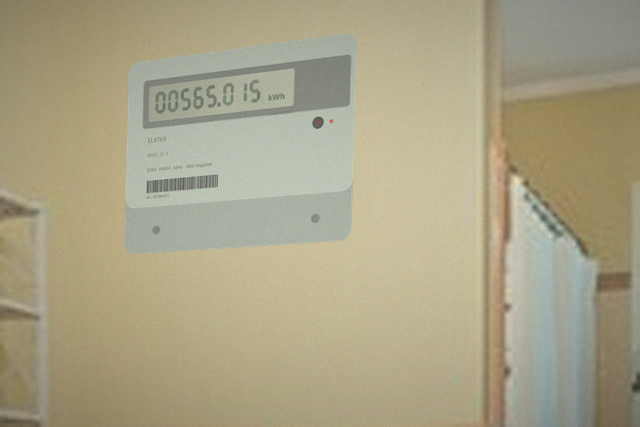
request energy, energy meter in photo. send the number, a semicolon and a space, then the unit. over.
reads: 565.015; kWh
